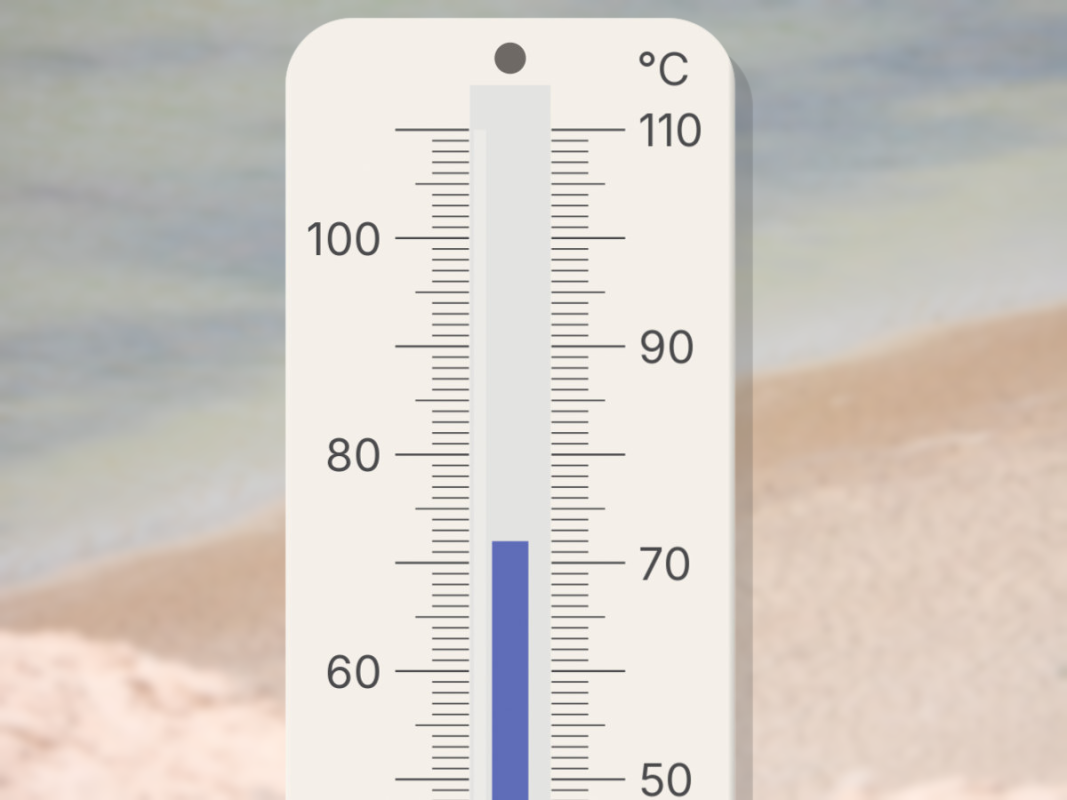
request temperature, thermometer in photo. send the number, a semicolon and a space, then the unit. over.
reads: 72; °C
